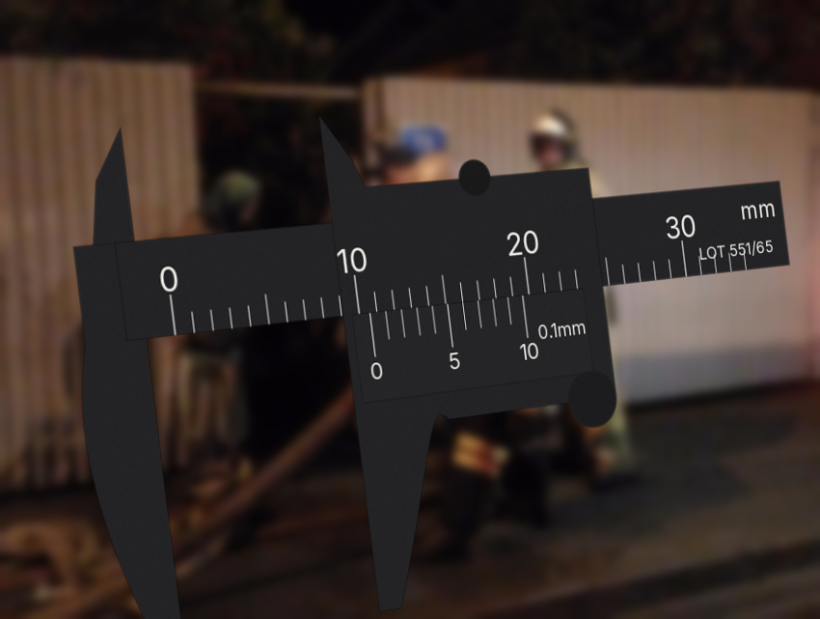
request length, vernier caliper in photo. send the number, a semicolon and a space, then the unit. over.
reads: 10.6; mm
